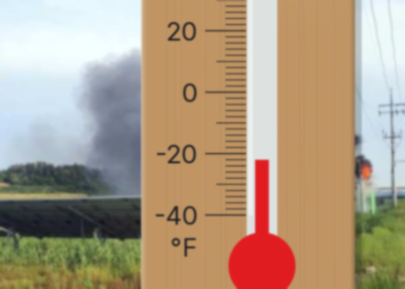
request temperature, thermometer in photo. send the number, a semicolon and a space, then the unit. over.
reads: -22; °F
